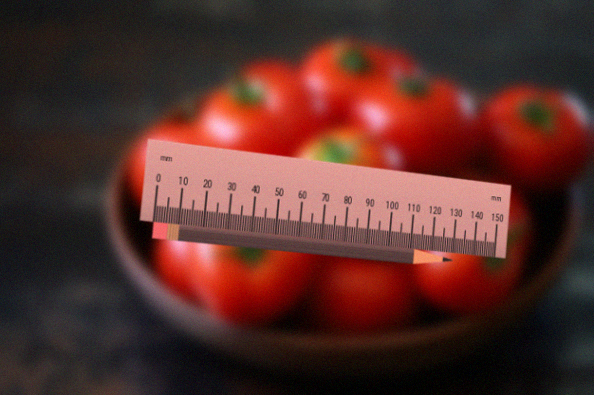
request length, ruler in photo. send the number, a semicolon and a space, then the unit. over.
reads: 130; mm
